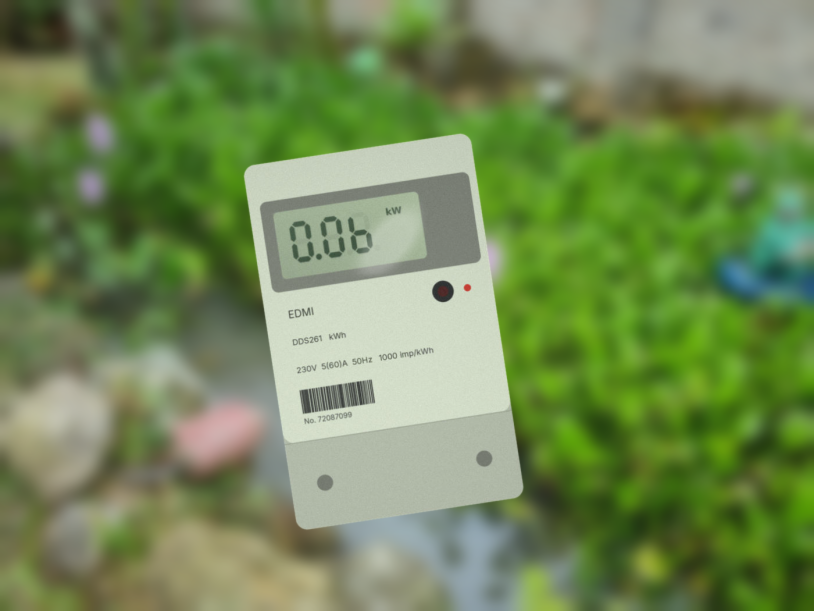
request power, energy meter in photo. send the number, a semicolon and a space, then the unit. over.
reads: 0.06; kW
